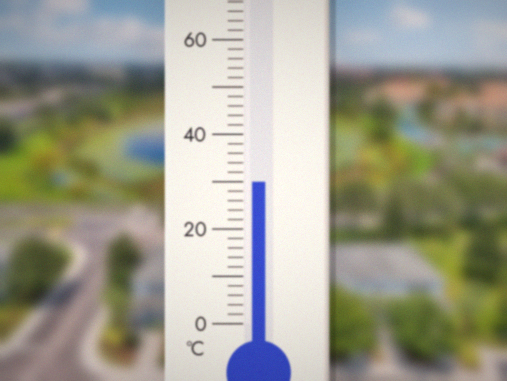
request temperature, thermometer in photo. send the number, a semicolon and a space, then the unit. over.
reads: 30; °C
